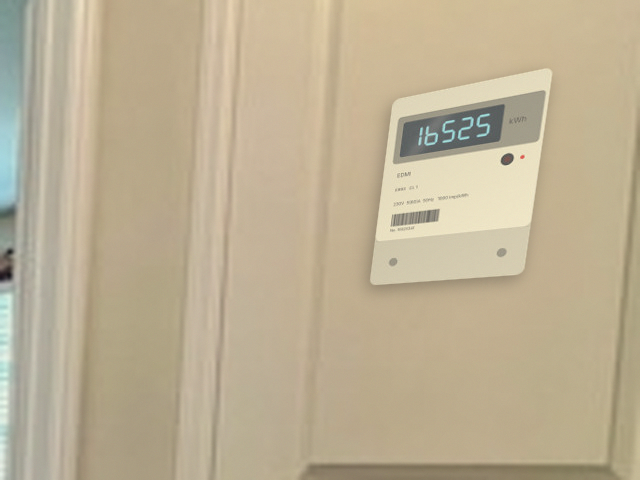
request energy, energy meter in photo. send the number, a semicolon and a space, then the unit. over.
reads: 16525; kWh
